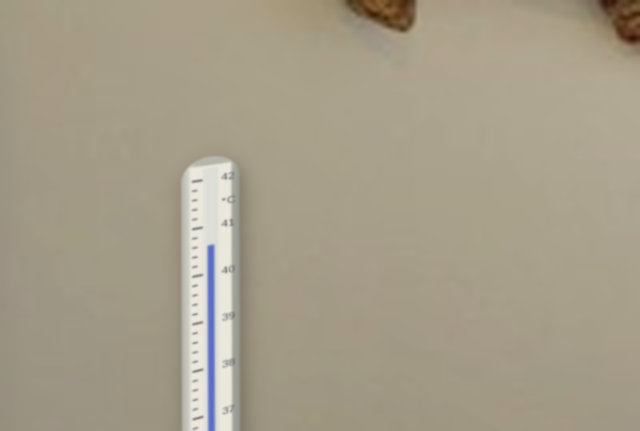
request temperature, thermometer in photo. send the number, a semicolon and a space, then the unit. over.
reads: 40.6; °C
